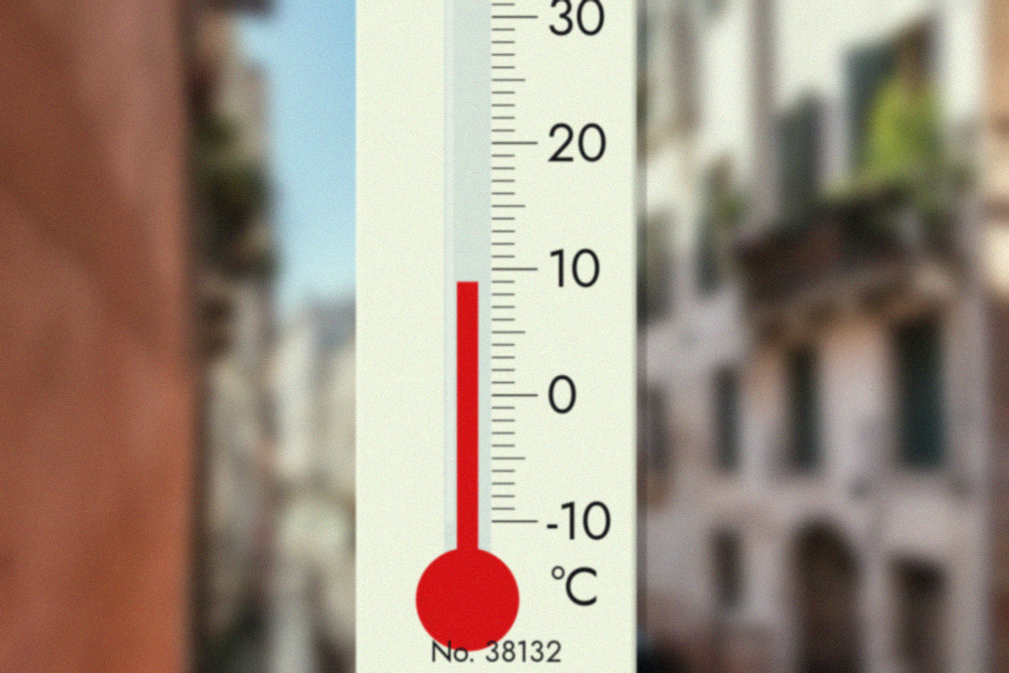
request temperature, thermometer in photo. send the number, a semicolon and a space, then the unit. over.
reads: 9; °C
